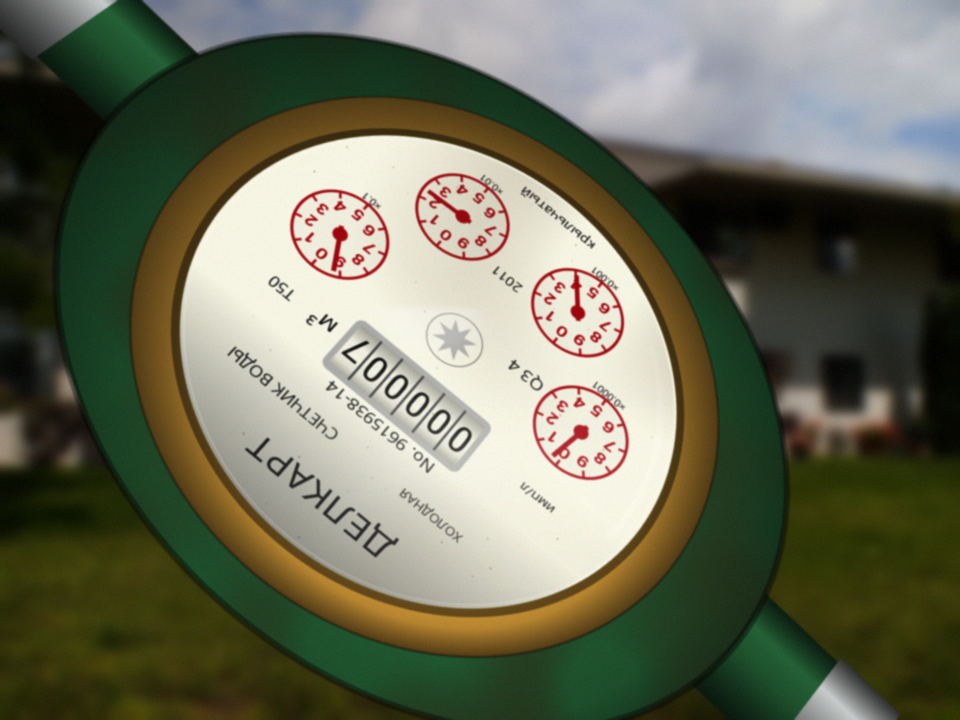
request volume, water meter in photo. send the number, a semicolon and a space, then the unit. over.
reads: 6.9240; m³
